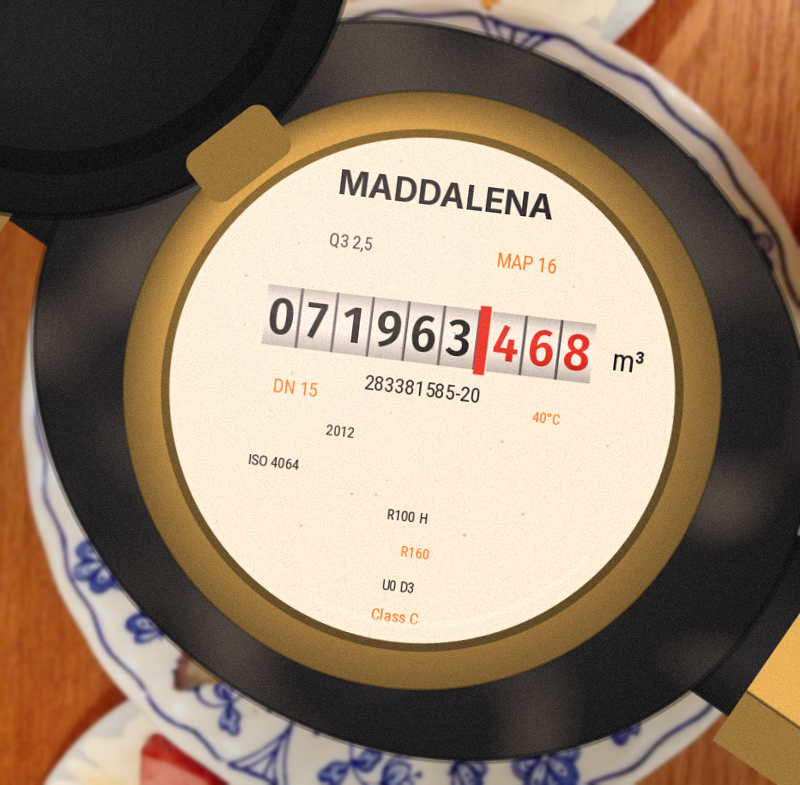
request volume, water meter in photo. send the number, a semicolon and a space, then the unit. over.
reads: 71963.468; m³
